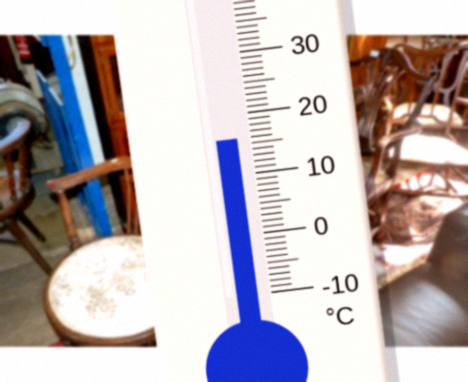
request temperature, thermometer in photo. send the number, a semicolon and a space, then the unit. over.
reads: 16; °C
